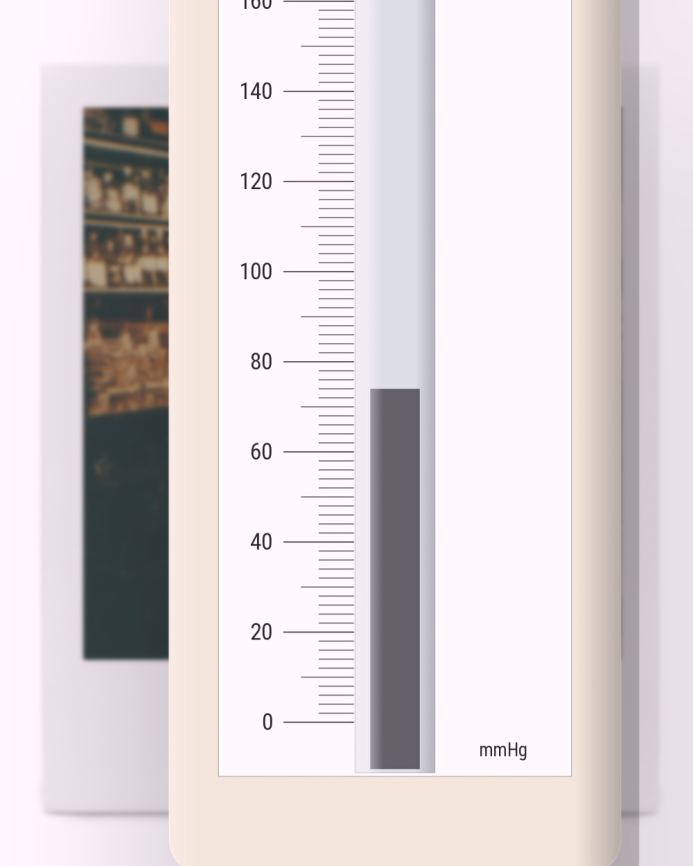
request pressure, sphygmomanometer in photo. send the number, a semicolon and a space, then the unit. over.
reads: 74; mmHg
